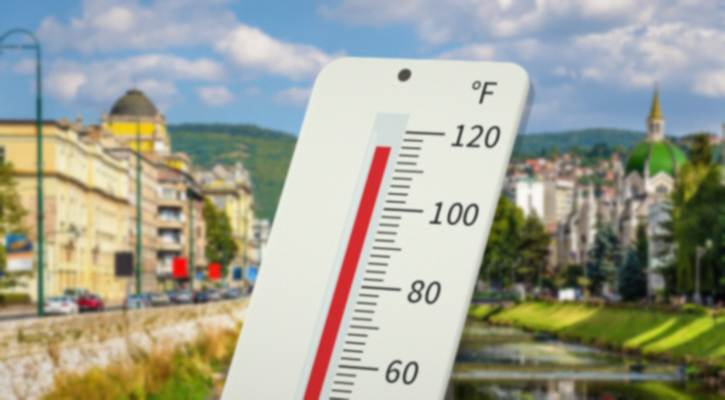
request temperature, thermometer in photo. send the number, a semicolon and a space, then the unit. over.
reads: 116; °F
